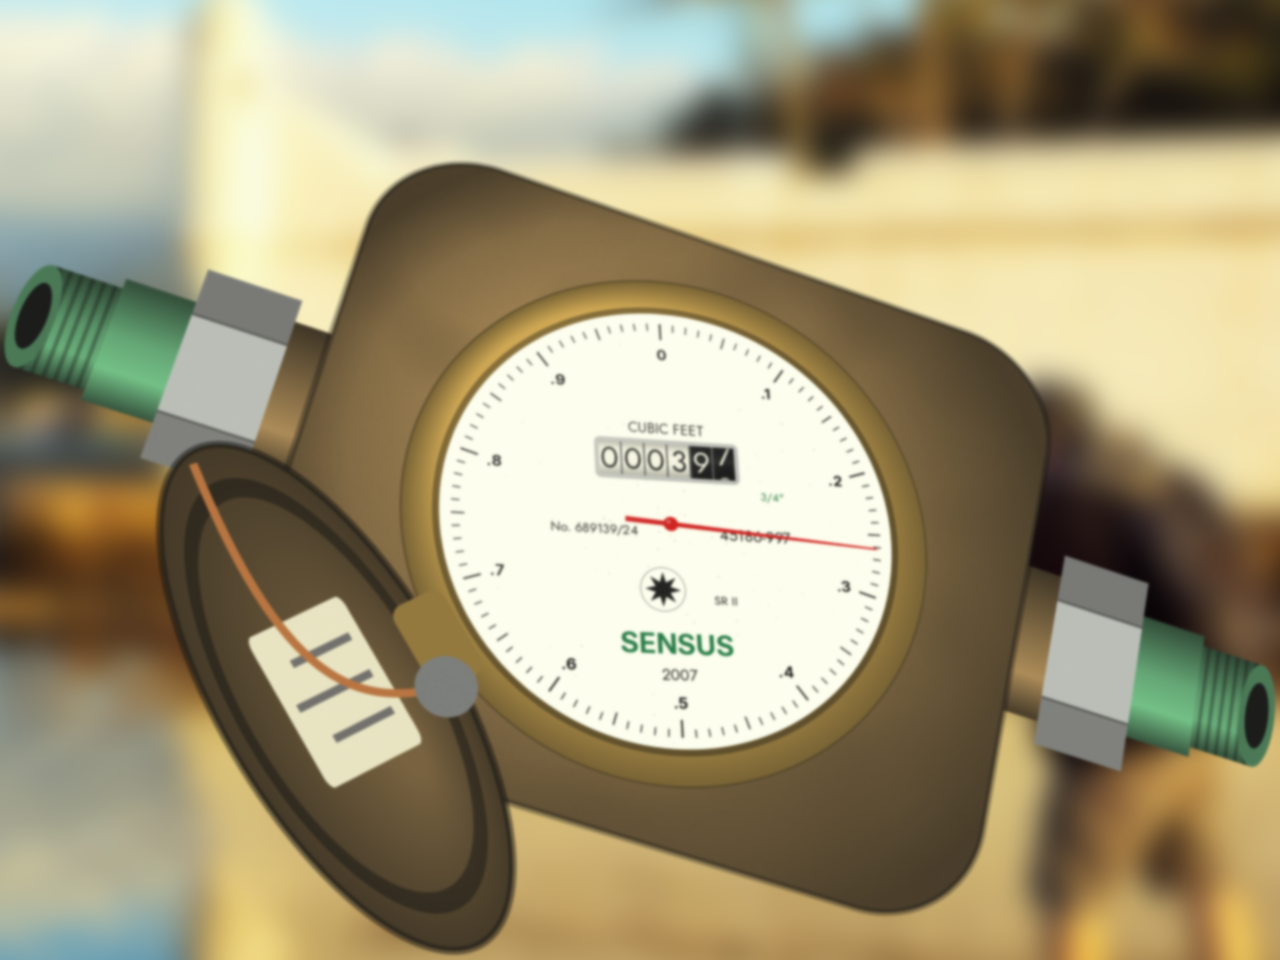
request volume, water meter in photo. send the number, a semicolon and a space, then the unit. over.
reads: 397.26; ft³
